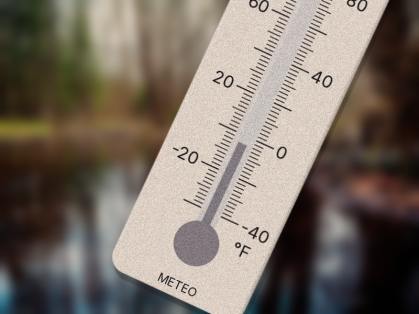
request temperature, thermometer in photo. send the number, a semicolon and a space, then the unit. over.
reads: -4; °F
